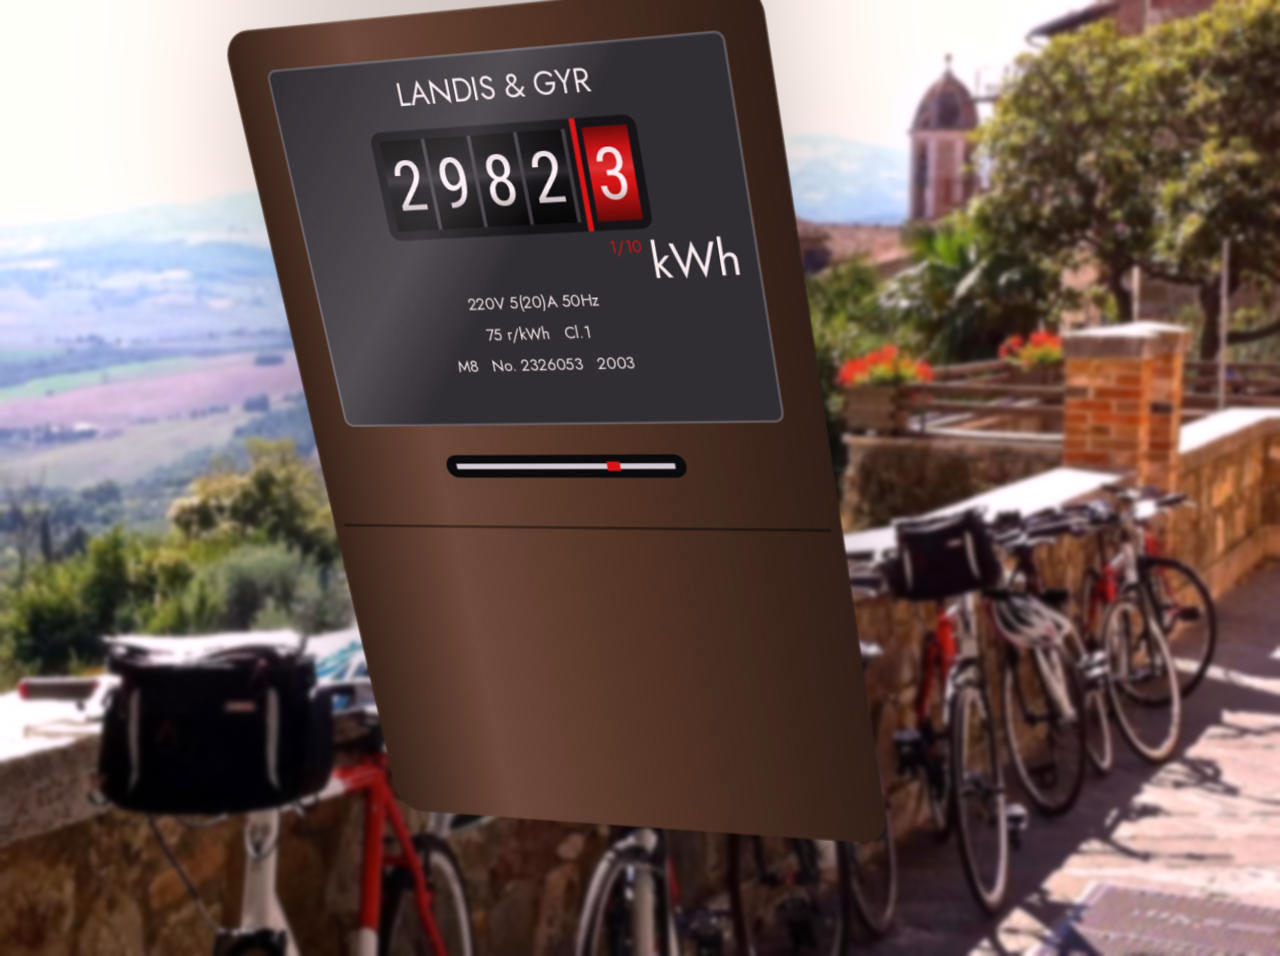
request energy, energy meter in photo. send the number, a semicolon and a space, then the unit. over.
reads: 2982.3; kWh
